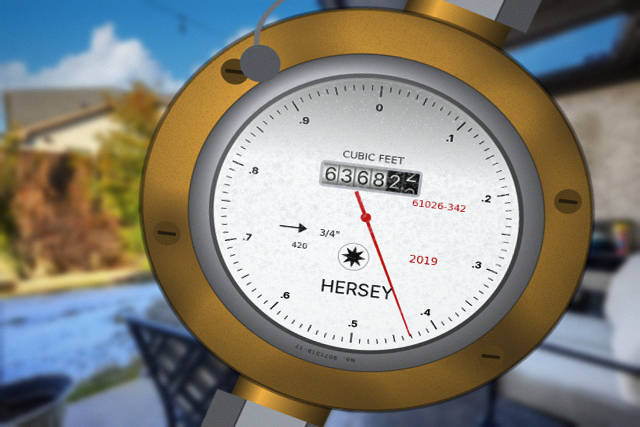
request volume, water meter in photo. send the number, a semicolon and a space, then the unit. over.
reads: 636822.43; ft³
